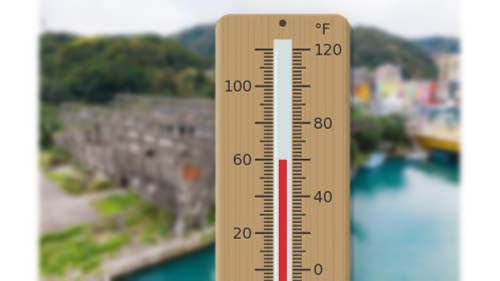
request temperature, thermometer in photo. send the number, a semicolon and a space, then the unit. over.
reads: 60; °F
